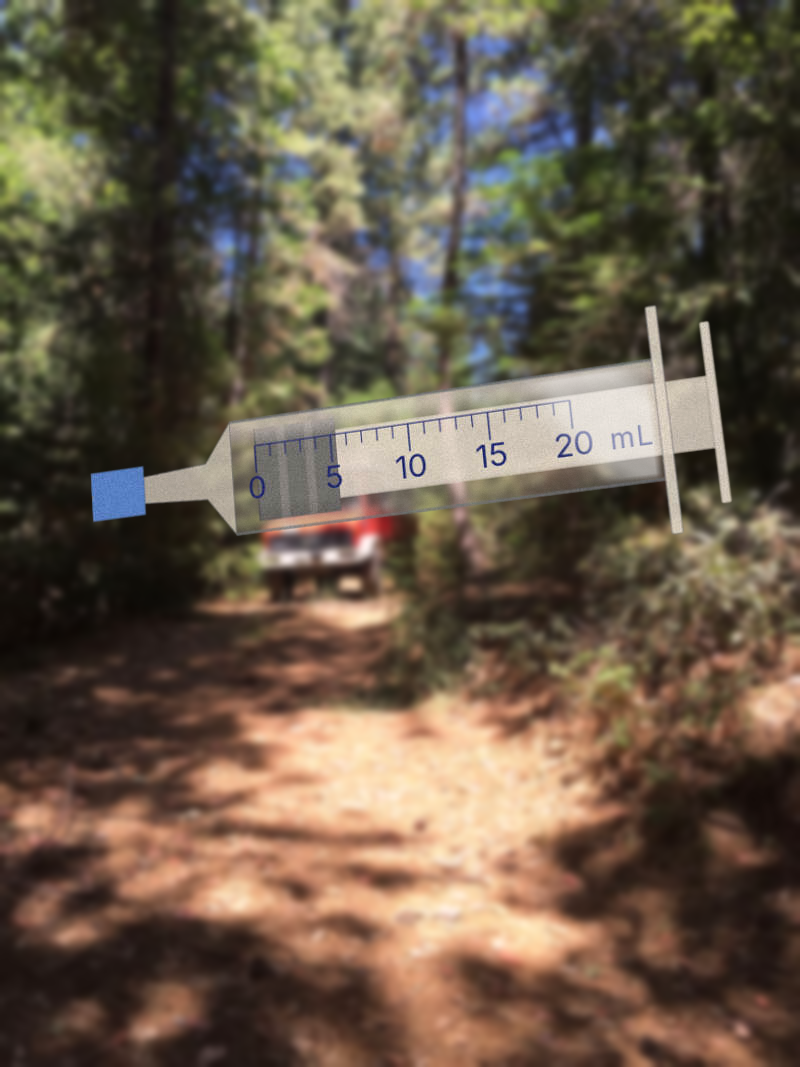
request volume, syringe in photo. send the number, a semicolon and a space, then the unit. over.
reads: 0; mL
